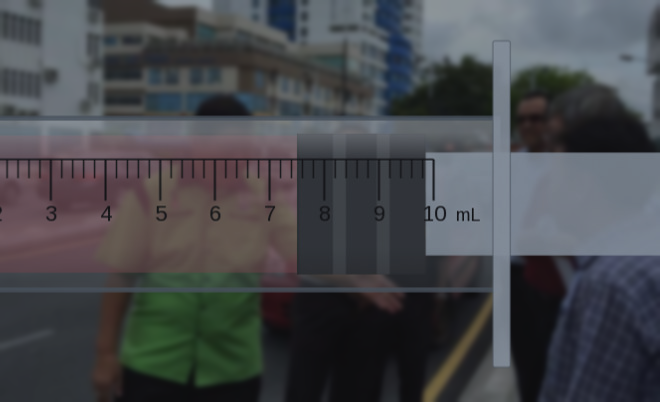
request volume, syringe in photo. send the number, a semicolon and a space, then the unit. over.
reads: 7.5; mL
